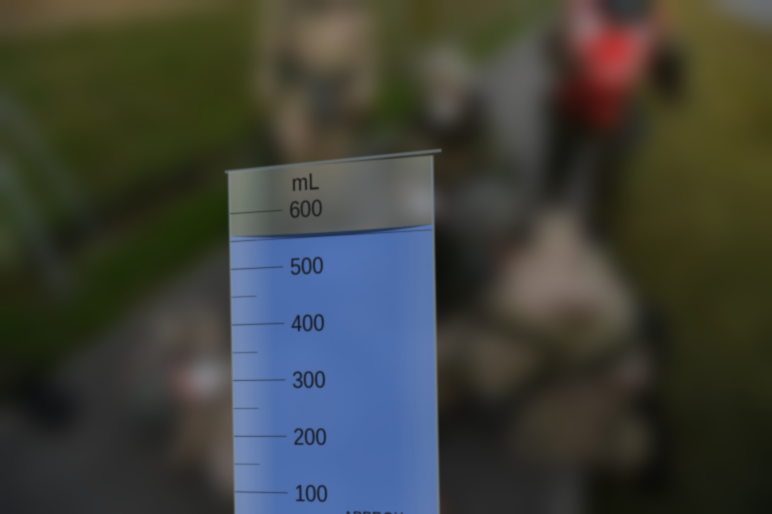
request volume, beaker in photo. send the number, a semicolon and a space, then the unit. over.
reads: 550; mL
